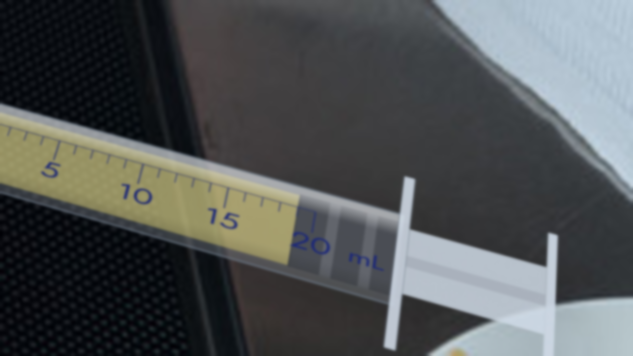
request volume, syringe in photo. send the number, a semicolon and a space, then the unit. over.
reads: 19; mL
